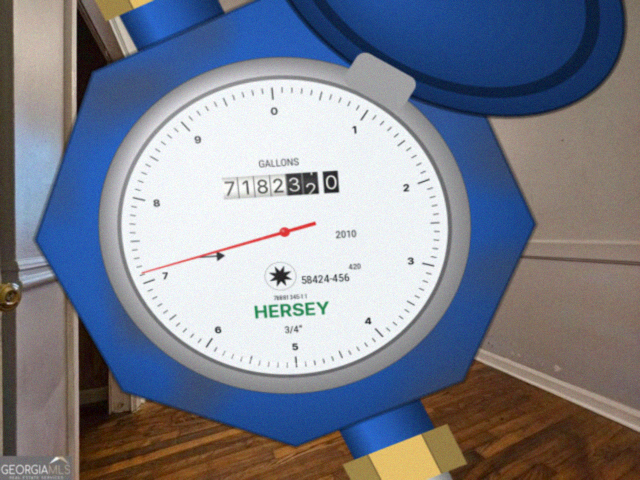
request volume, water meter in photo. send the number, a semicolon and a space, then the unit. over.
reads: 7182317.1; gal
